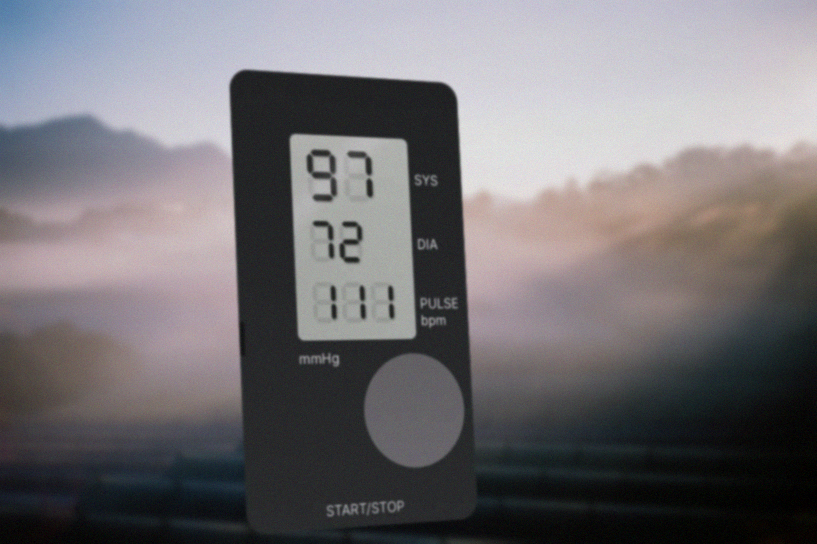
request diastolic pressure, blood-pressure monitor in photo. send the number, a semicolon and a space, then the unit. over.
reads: 72; mmHg
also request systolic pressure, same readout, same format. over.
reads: 97; mmHg
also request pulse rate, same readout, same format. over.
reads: 111; bpm
